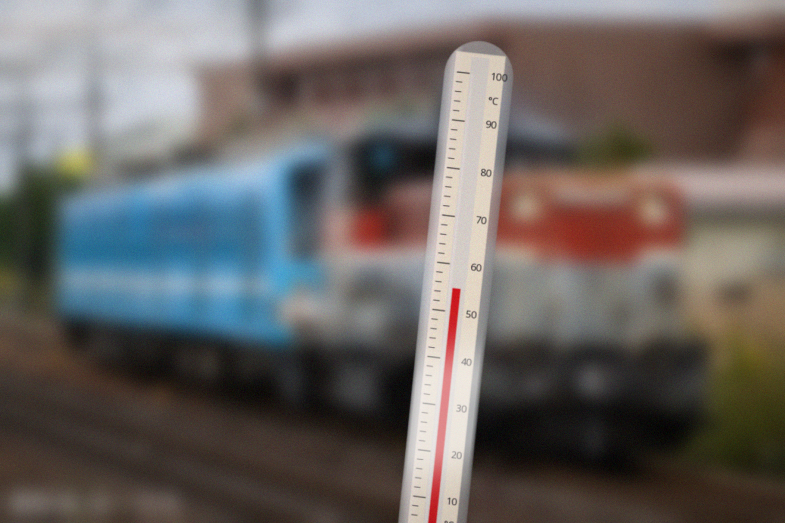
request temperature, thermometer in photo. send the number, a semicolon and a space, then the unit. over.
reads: 55; °C
